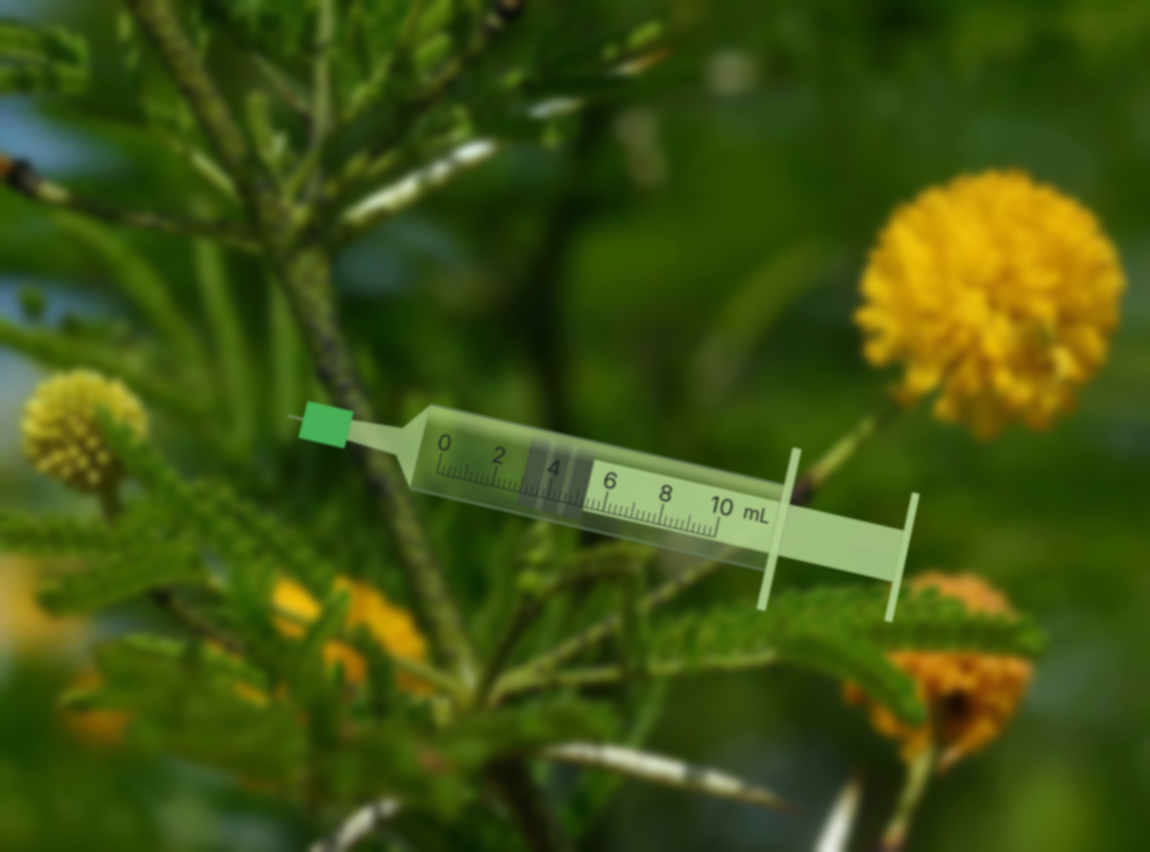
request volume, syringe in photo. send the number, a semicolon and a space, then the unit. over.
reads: 3; mL
